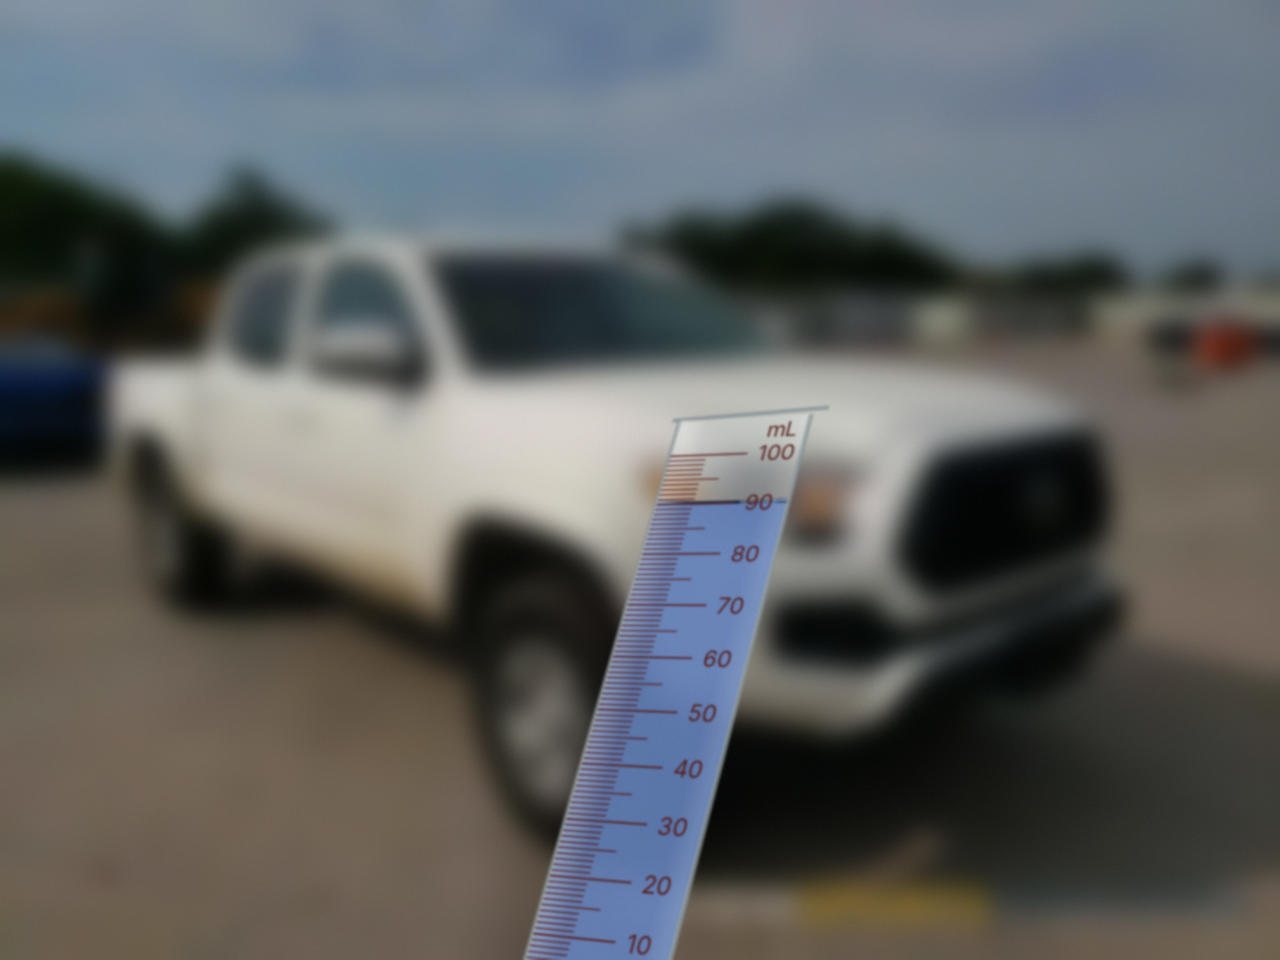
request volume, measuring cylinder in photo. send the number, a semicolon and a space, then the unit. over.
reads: 90; mL
